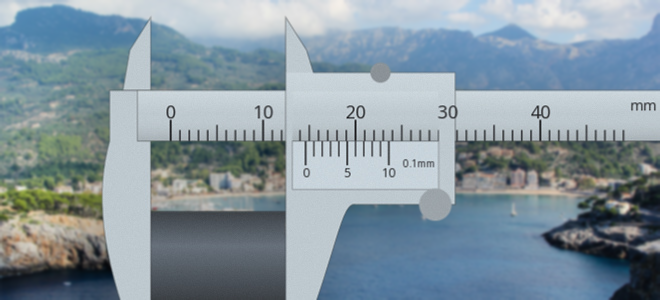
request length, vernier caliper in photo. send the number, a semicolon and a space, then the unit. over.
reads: 14.6; mm
